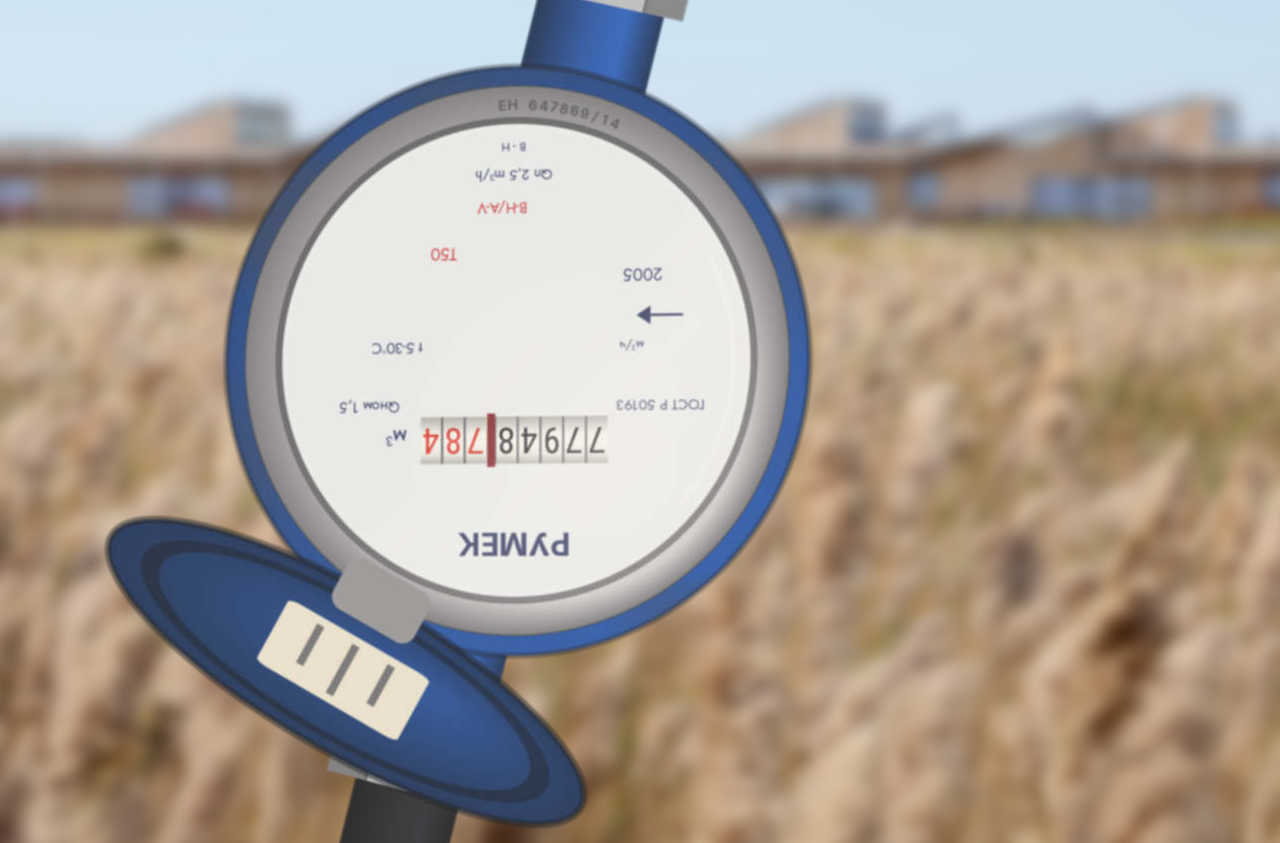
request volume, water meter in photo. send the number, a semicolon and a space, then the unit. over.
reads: 77948.784; m³
